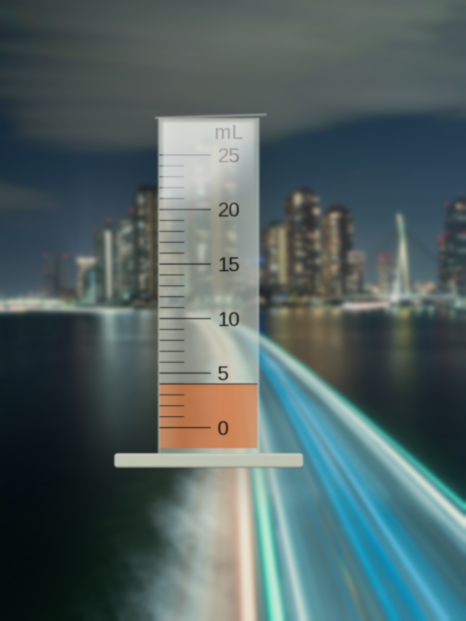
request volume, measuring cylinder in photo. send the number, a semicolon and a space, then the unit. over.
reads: 4; mL
